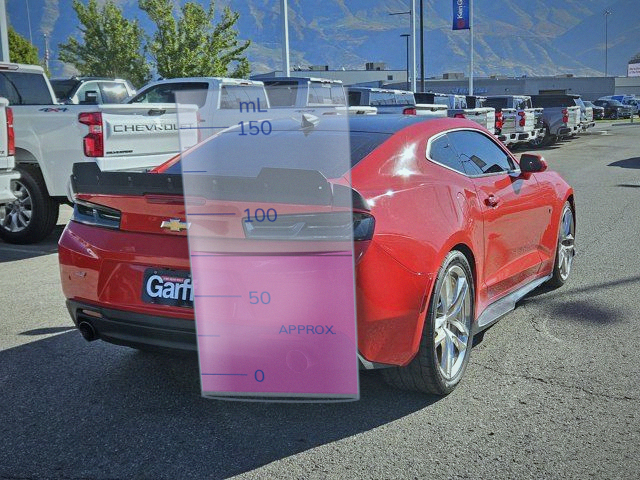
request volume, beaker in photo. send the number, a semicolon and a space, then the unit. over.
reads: 75; mL
